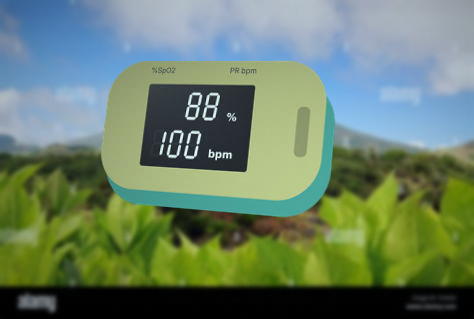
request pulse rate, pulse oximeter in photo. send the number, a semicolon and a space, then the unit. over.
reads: 100; bpm
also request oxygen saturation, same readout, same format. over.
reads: 88; %
